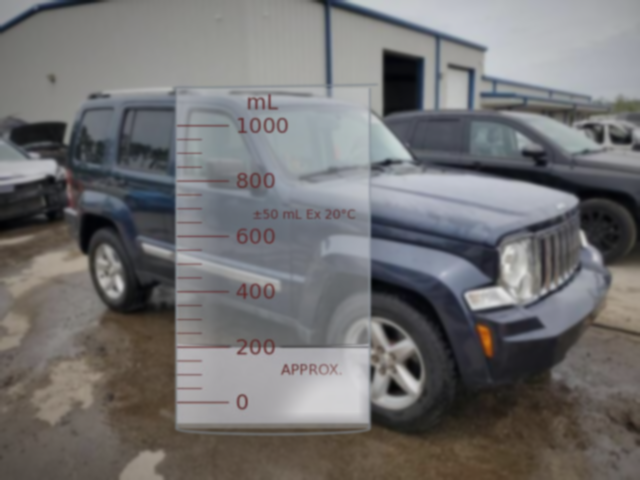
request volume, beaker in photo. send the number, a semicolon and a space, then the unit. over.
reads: 200; mL
